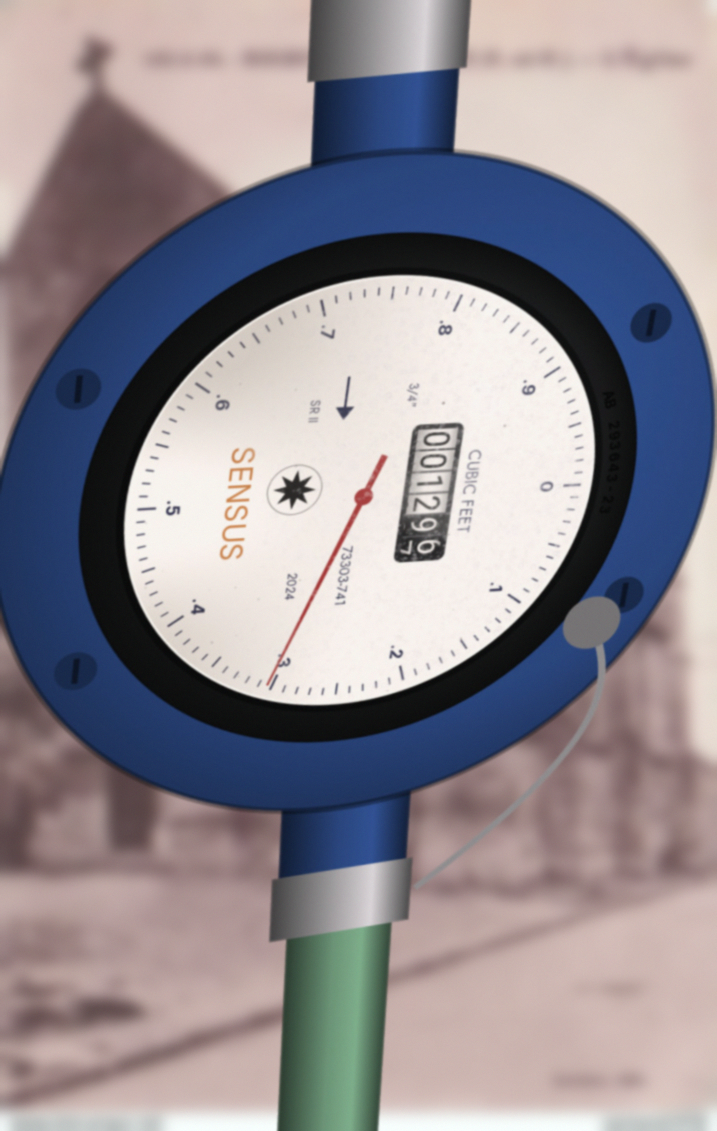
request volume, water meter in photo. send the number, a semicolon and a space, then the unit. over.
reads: 1296.30; ft³
